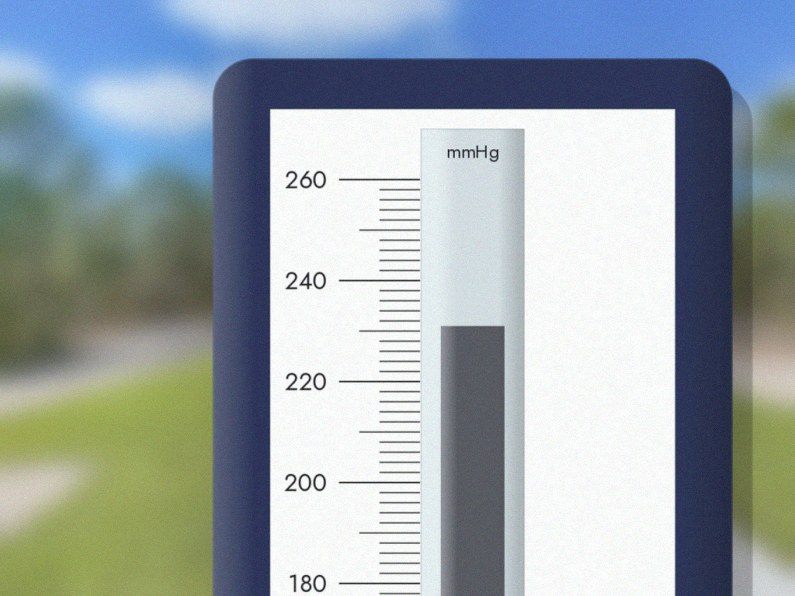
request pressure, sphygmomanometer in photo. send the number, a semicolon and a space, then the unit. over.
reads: 231; mmHg
